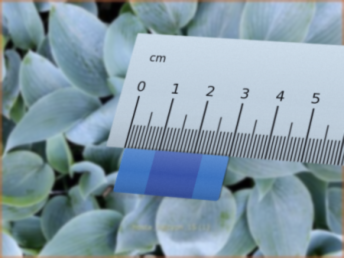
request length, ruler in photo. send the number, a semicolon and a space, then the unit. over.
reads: 3; cm
